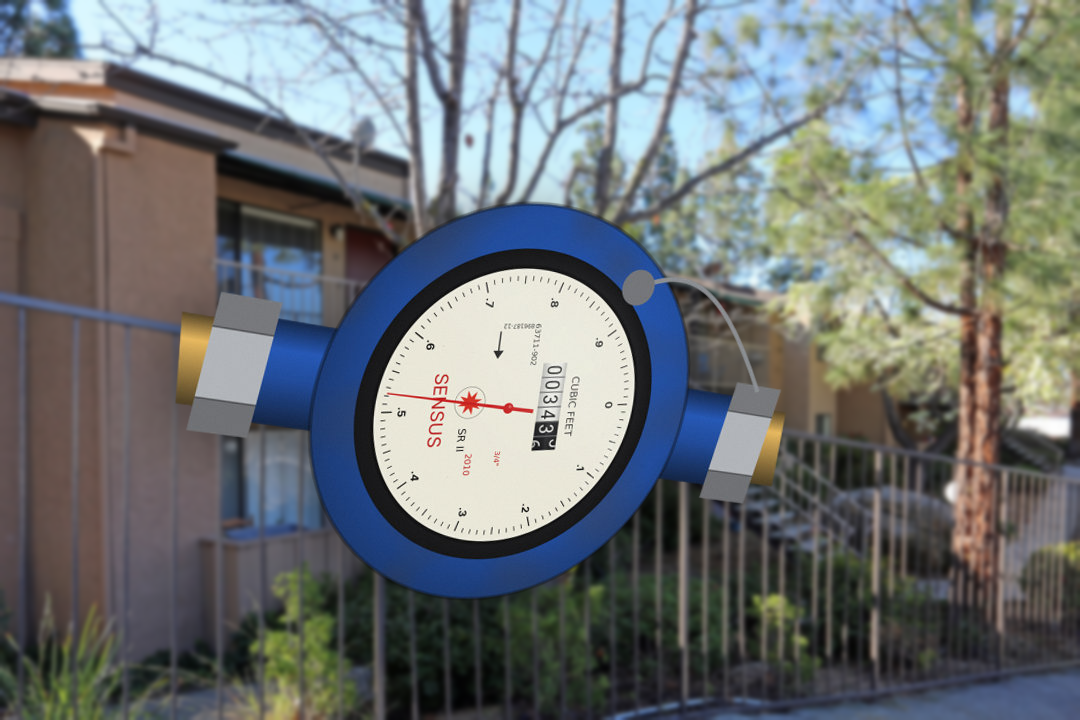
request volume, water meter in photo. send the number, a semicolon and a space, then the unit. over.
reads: 3435.52; ft³
